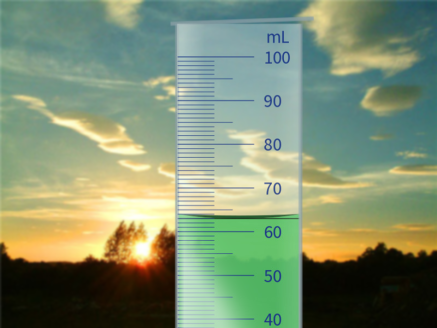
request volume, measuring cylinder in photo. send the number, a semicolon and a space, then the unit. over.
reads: 63; mL
